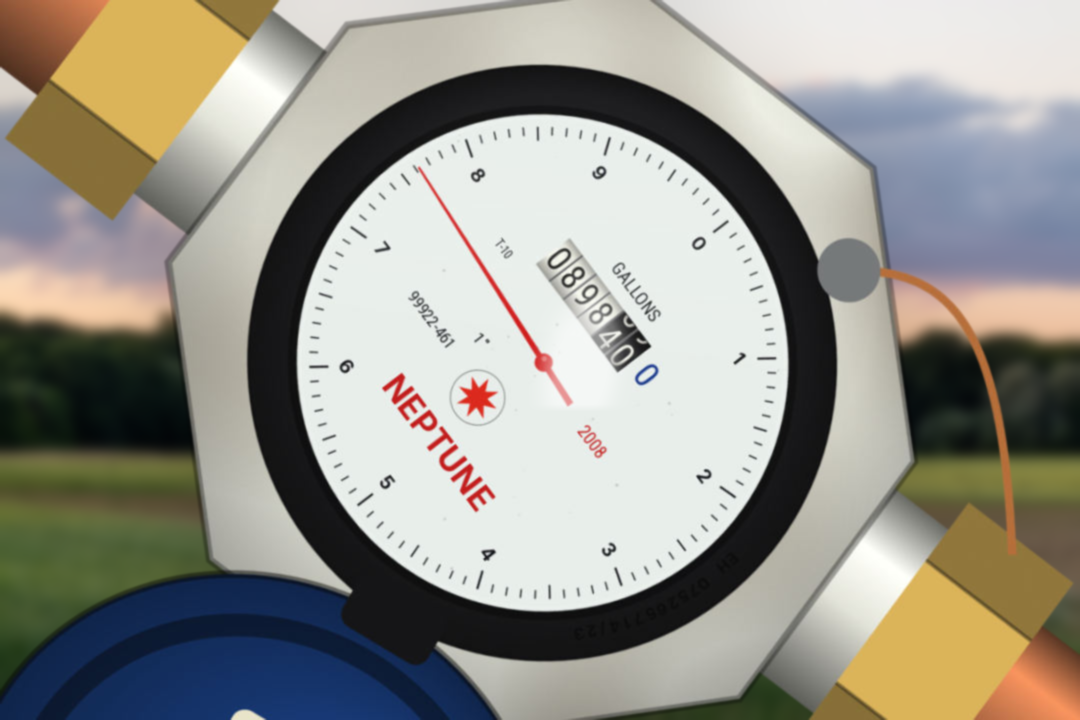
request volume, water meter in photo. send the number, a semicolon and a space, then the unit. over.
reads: 898397.6; gal
